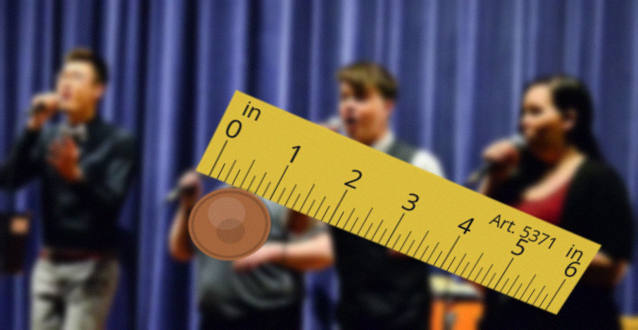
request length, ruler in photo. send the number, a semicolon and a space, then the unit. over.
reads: 1.25; in
